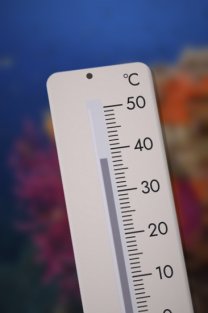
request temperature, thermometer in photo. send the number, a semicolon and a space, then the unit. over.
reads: 38; °C
